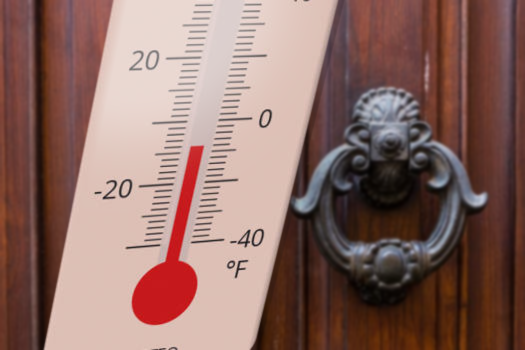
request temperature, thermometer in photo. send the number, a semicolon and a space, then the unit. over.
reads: -8; °F
